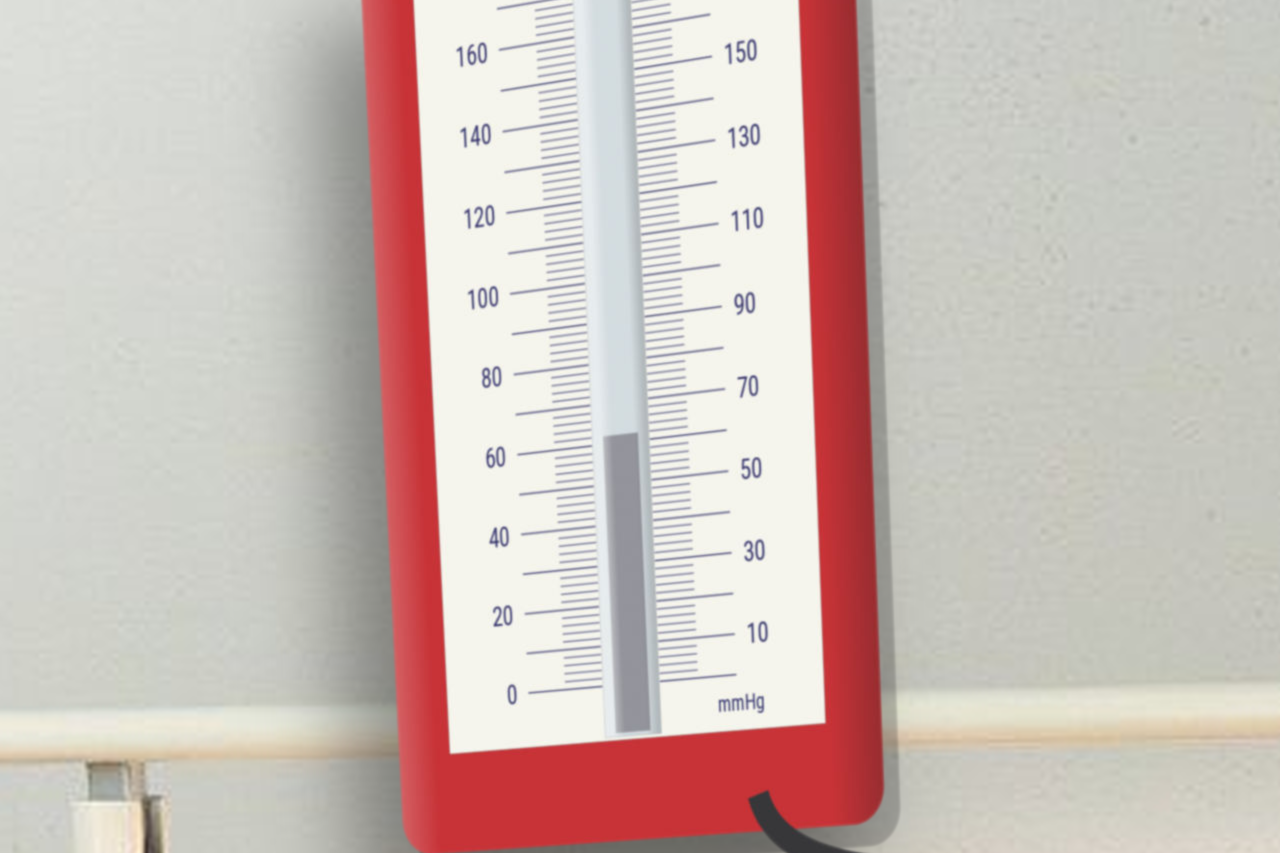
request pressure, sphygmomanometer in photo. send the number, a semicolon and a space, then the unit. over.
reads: 62; mmHg
